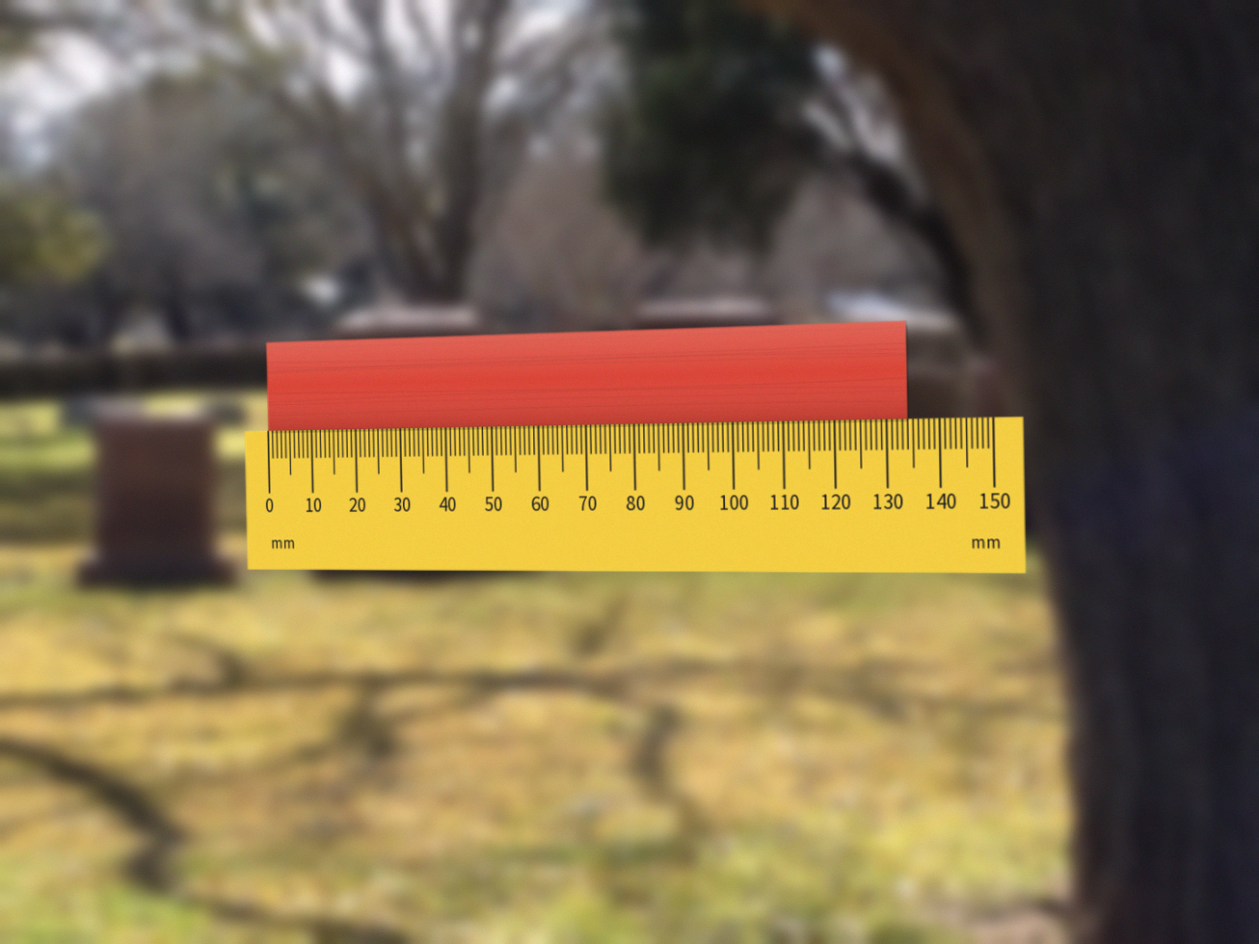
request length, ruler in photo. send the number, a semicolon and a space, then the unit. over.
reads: 134; mm
